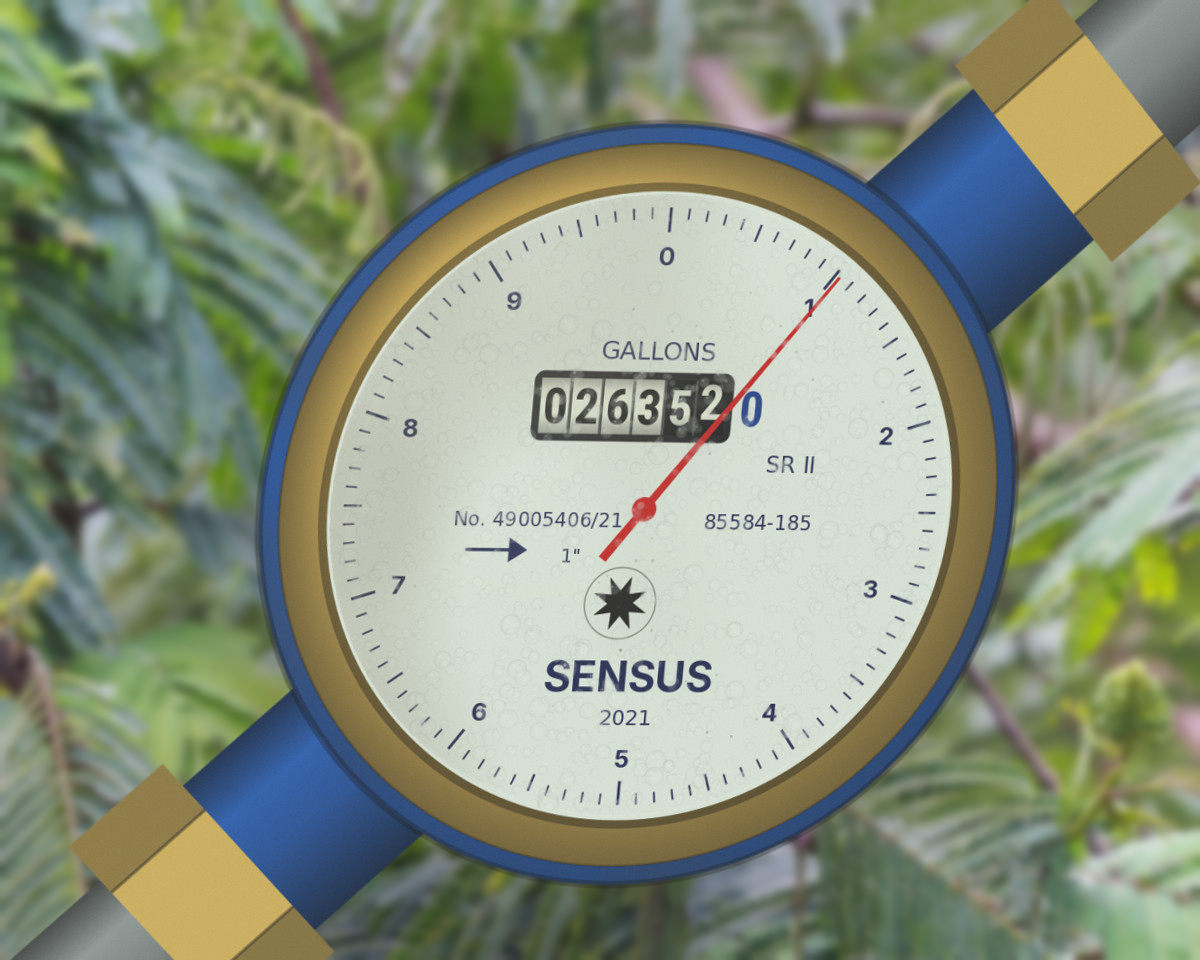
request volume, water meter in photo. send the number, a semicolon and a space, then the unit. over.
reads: 263521.0; gal
